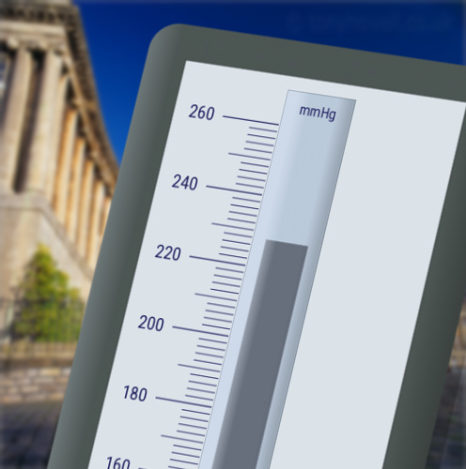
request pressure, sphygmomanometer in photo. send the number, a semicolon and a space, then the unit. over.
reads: 228; mmHg
